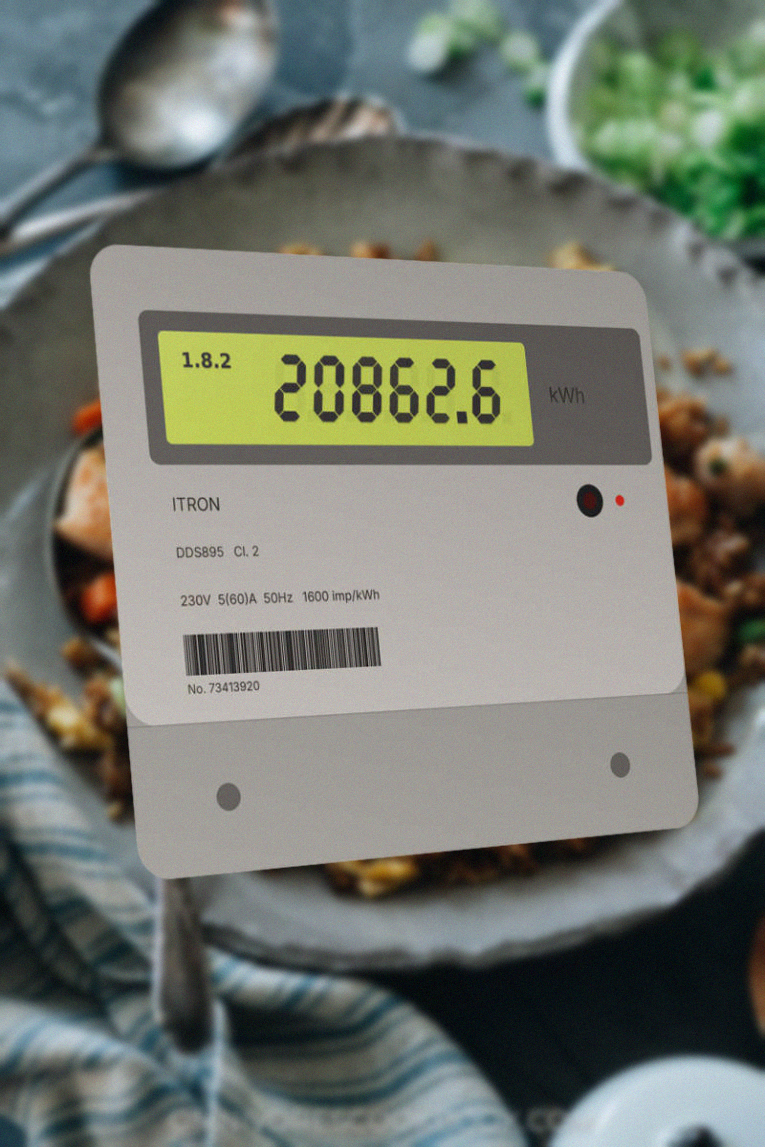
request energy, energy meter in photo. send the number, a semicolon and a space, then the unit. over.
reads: 20862.6; kWh
